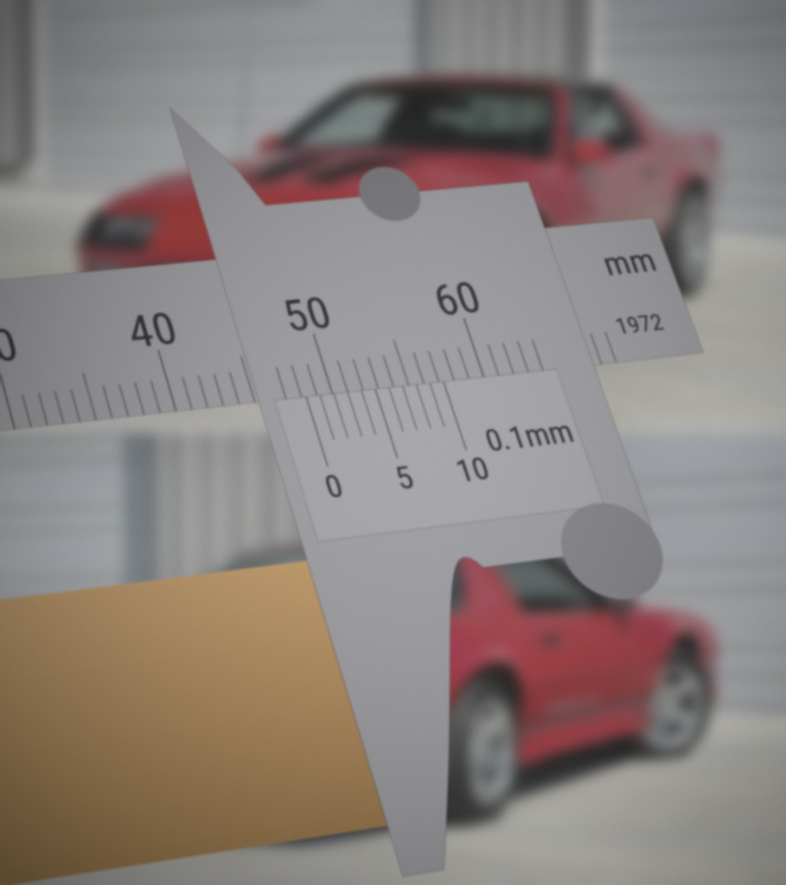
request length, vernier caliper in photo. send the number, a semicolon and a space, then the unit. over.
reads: 48.3; mm
